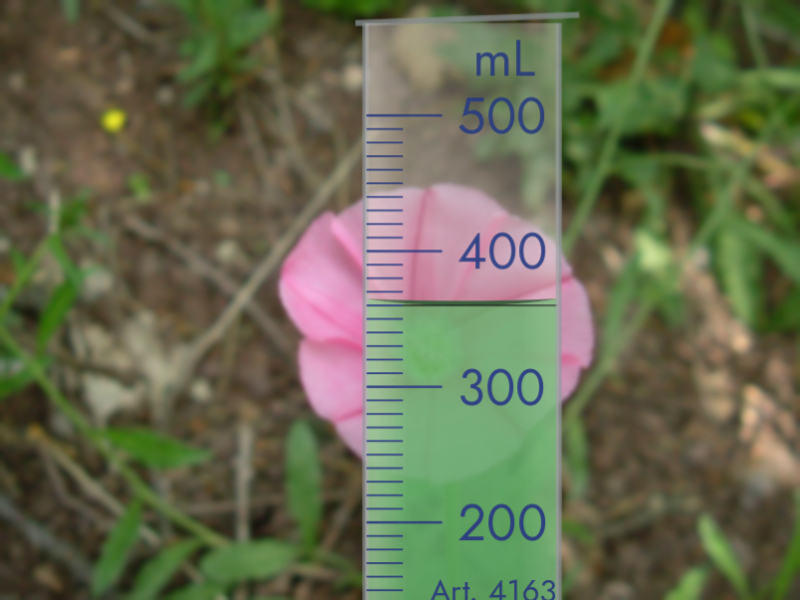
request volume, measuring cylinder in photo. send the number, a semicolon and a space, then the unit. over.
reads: 360; mL
